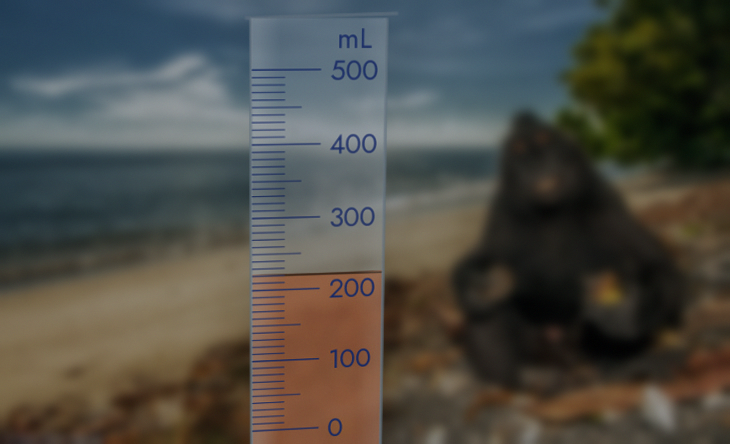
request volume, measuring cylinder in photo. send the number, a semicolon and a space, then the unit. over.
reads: 220; mL
